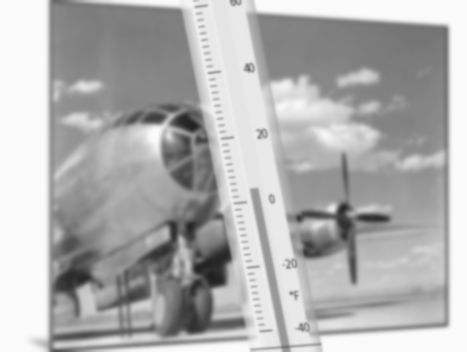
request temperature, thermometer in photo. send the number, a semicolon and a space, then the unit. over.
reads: 4; °F
